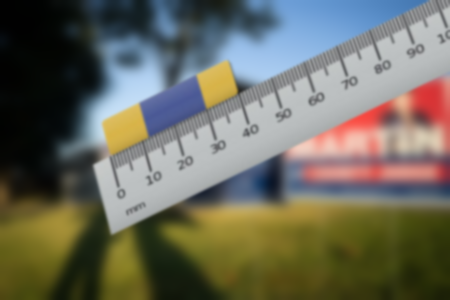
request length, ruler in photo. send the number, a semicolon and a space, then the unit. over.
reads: 40; mm
